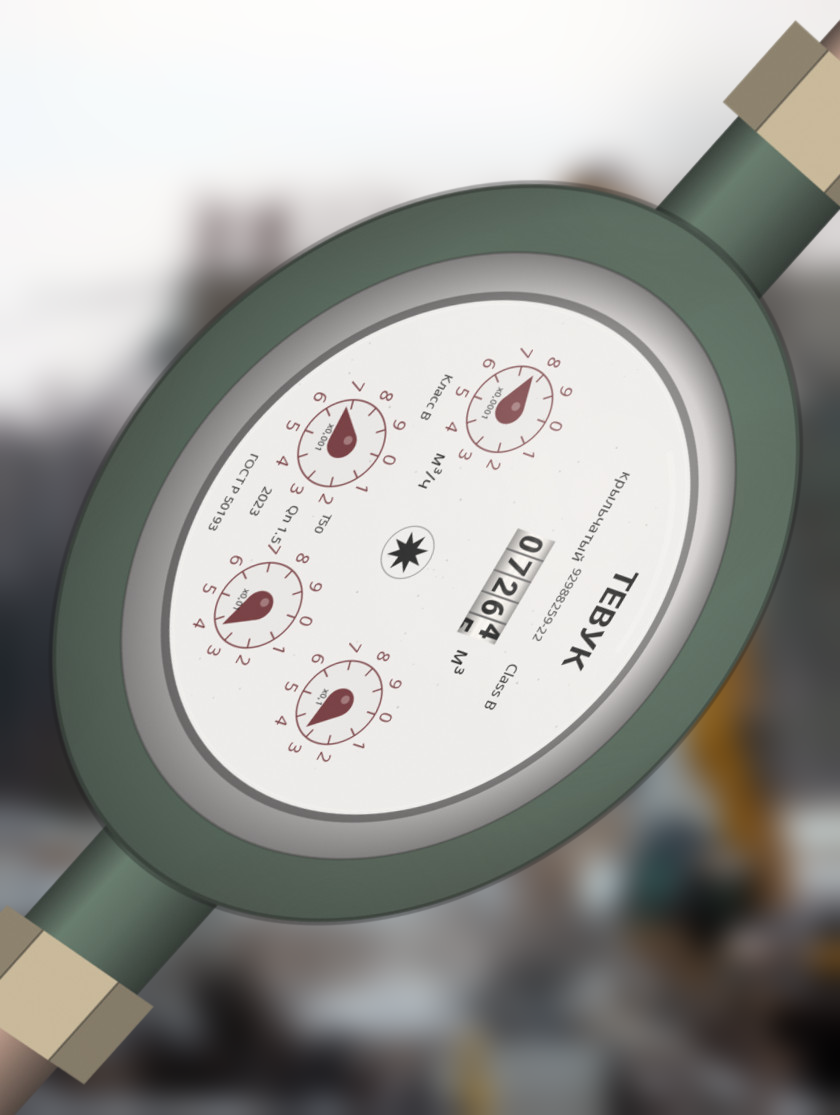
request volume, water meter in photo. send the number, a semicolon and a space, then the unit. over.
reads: 7264.3367; m³
